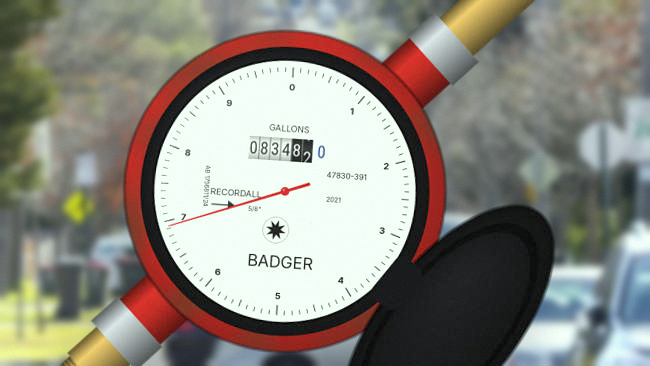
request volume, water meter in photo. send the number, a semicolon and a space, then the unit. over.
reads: 834816.9; gal
